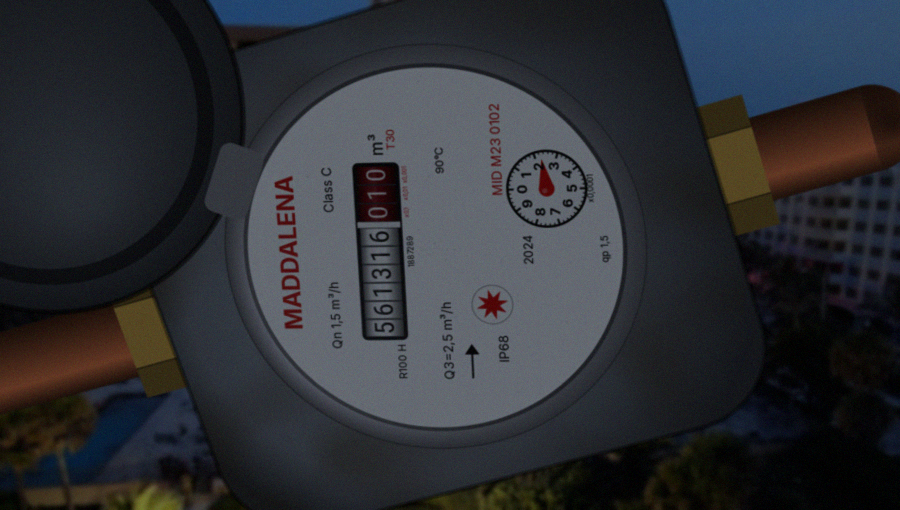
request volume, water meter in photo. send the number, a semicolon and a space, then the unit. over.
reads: 561316.0102; m³
